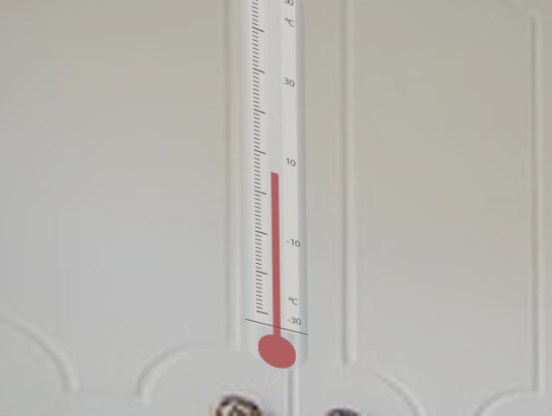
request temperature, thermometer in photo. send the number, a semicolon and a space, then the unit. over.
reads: 6; °C
